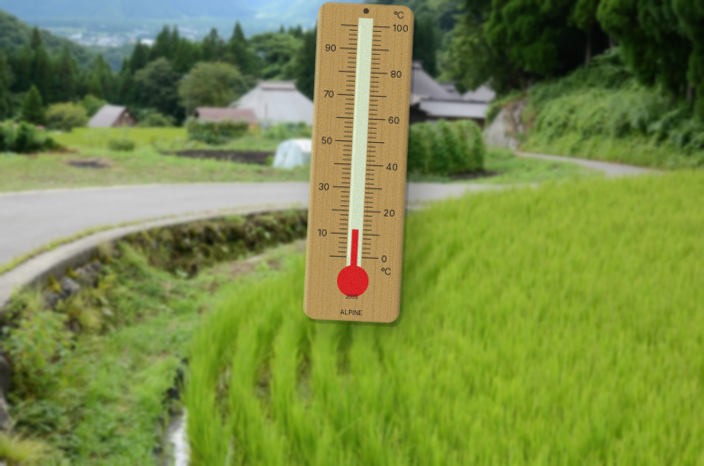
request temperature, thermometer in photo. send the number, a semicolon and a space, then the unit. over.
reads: 12; °C
